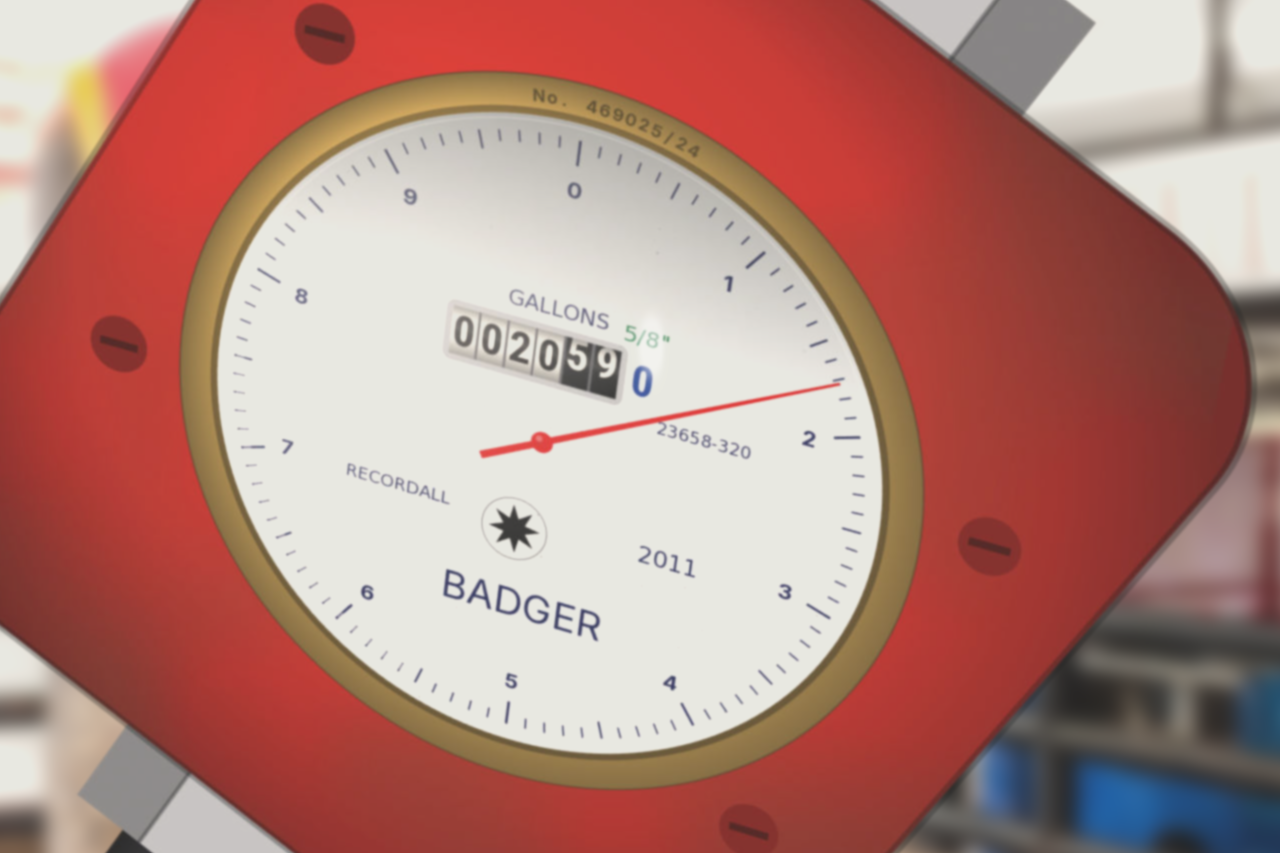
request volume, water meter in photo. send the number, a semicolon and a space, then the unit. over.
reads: 20591.7; gal
